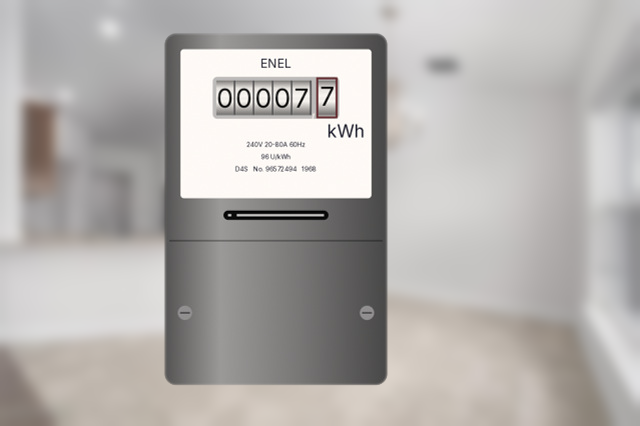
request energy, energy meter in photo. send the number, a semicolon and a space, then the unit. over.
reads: 7.7; kWh
